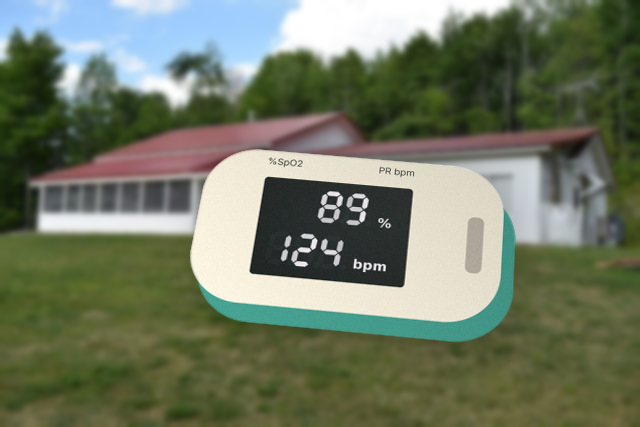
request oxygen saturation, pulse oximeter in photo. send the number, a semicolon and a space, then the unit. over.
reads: 89; %
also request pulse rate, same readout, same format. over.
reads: 124; bpm
